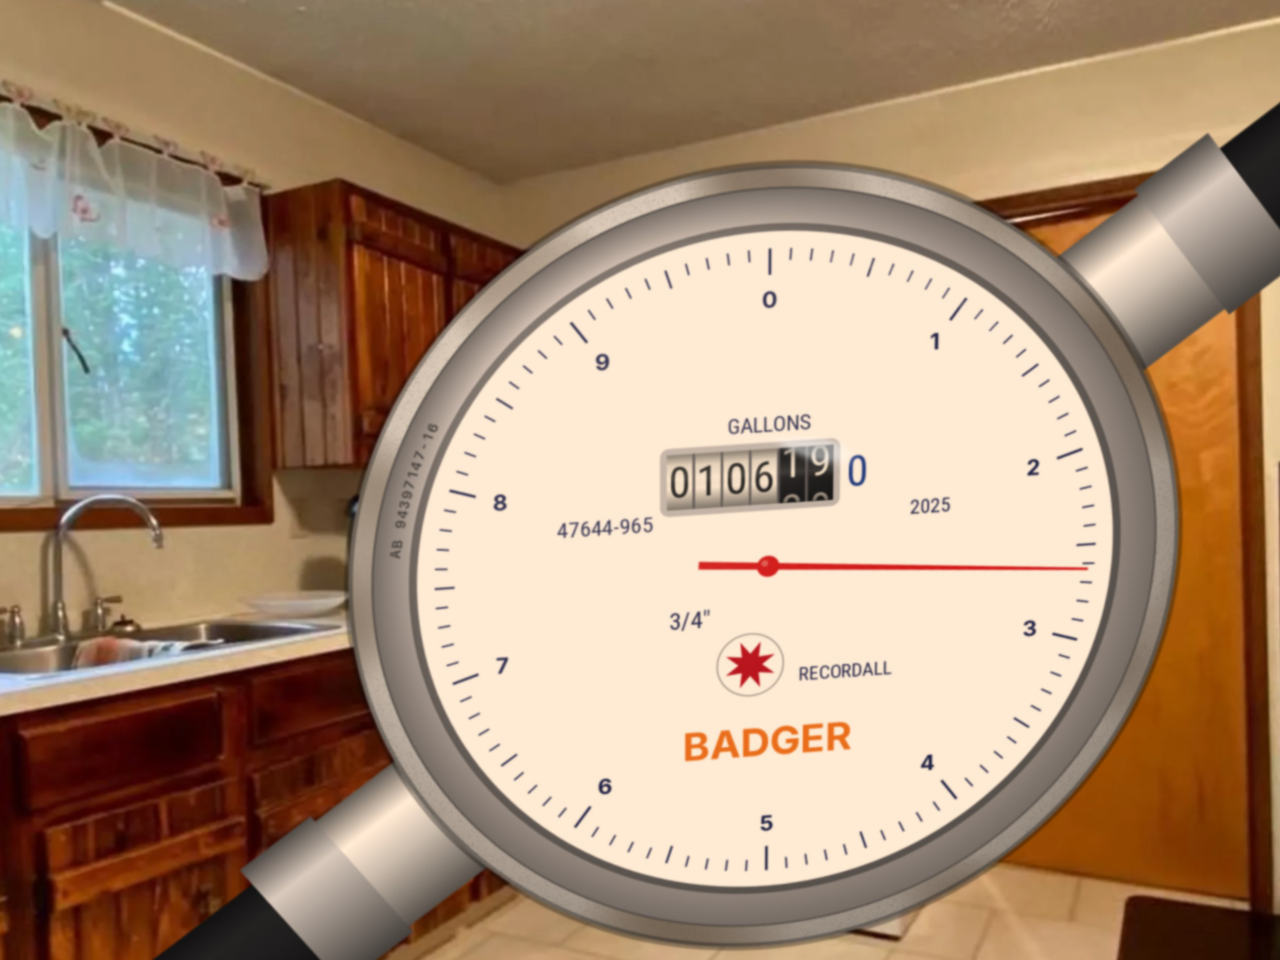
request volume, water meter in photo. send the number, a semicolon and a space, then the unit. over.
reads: 106192.6; gal
